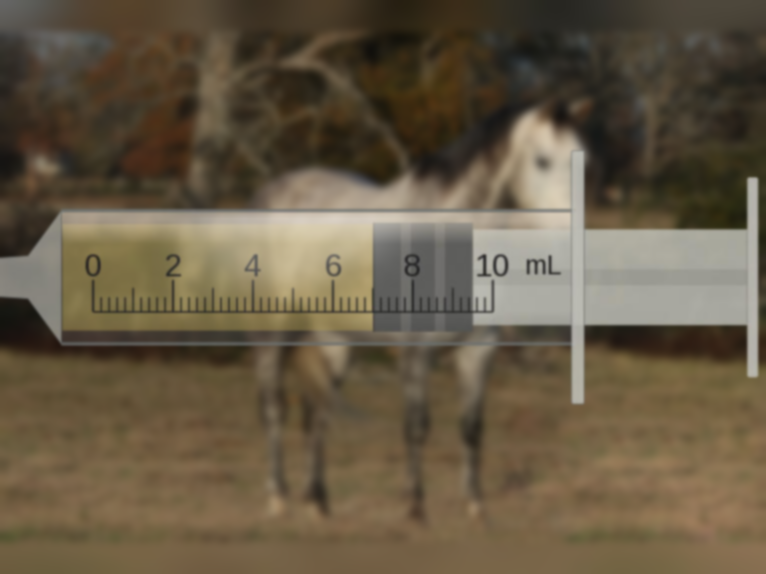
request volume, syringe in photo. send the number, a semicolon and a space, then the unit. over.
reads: 7; mL
